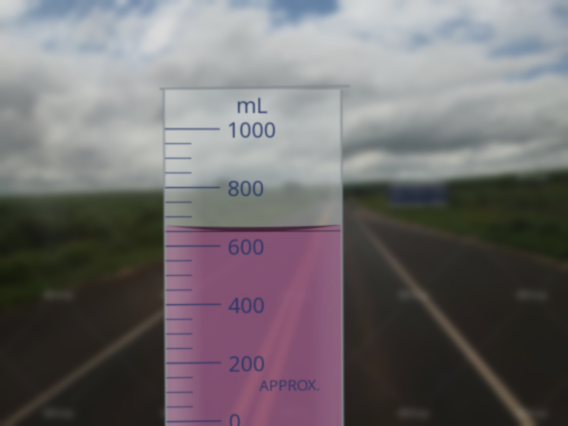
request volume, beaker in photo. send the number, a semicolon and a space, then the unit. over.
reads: 650; mL
